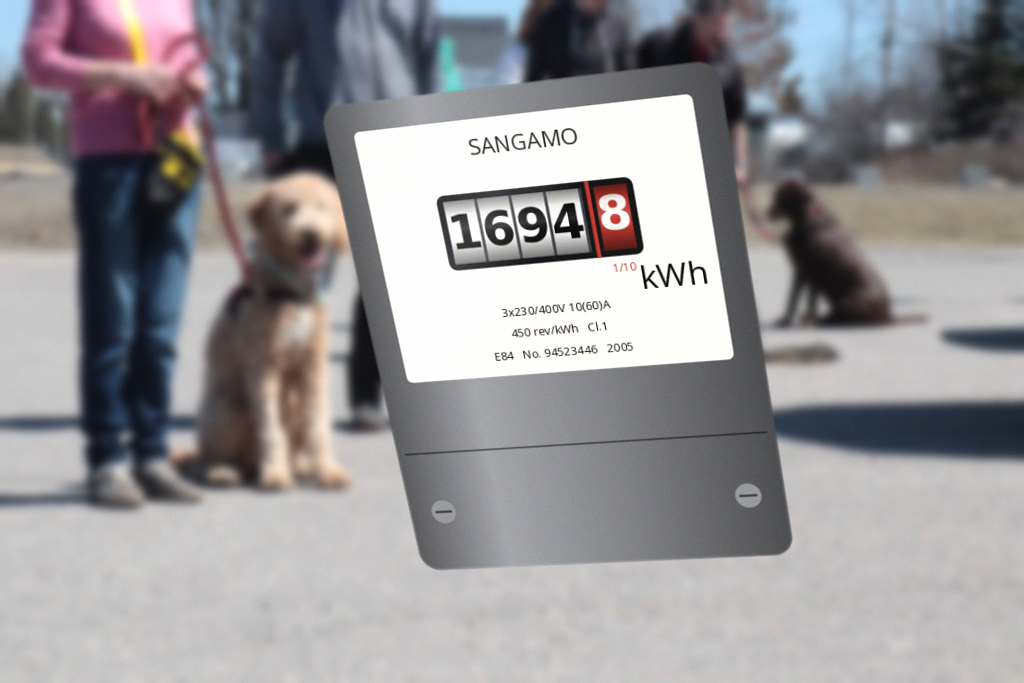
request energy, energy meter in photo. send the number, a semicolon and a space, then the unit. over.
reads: 1694.8; kWh
